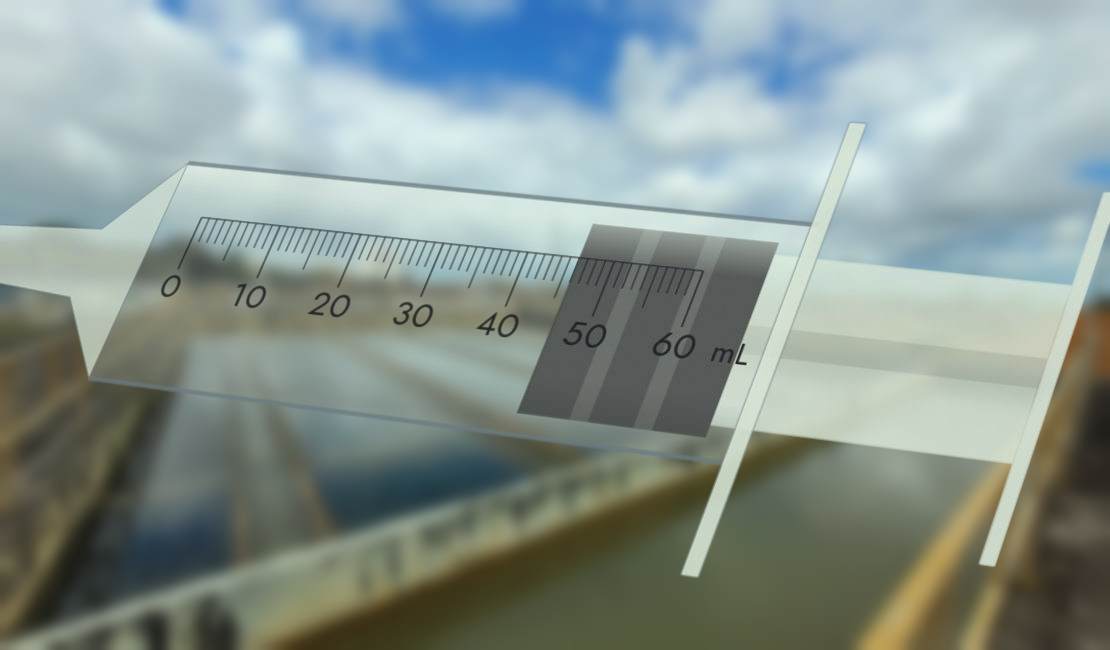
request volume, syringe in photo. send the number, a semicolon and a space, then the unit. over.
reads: 46; mL
